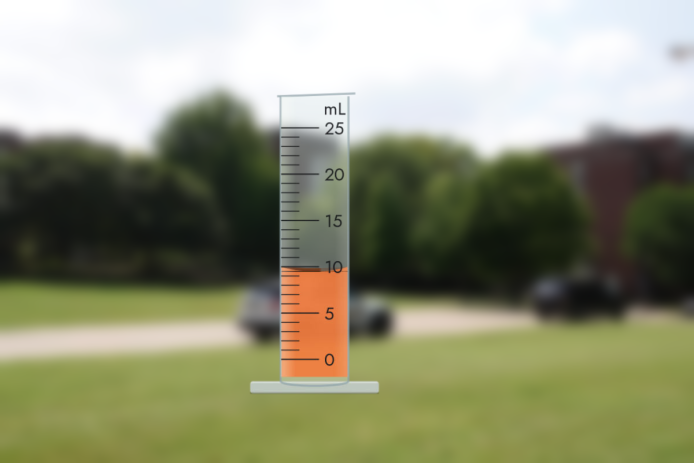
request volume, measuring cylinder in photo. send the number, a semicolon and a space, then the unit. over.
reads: 9.5; mL
